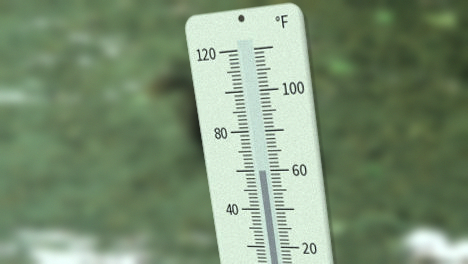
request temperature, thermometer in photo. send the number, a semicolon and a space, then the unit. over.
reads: 60; °F
